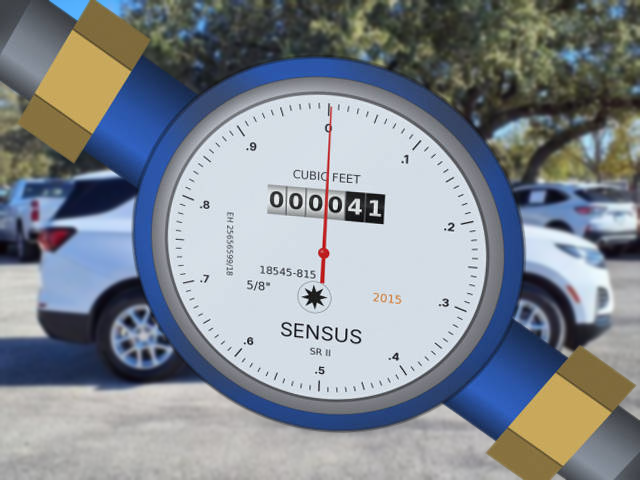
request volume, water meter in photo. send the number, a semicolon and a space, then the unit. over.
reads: 41.00; ft³
